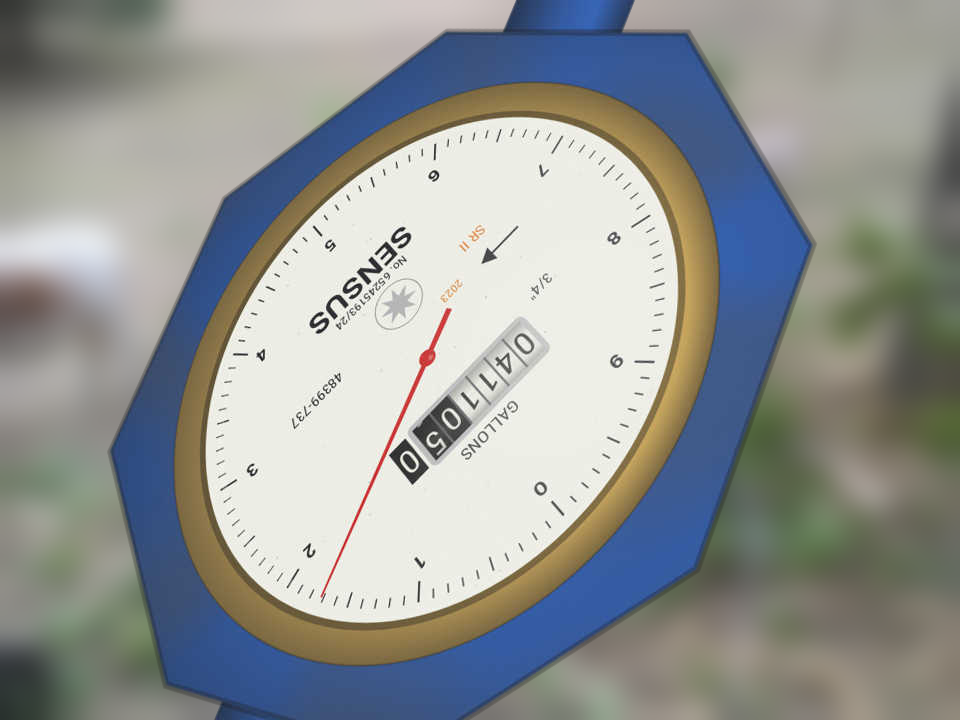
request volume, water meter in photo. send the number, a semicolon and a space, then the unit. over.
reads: 411051.7; gal
